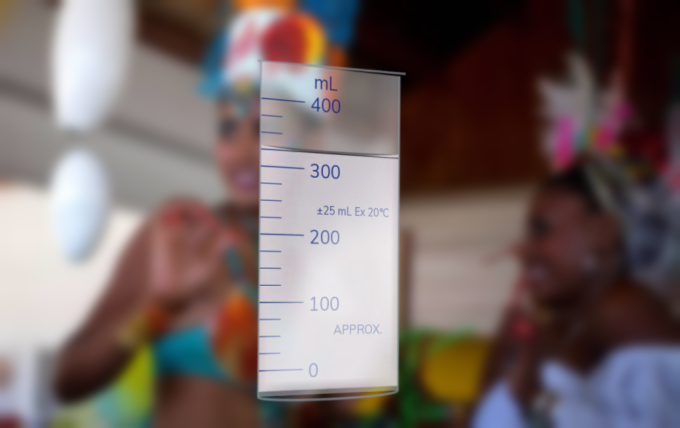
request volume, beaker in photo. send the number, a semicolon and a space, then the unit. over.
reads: 325; mL
